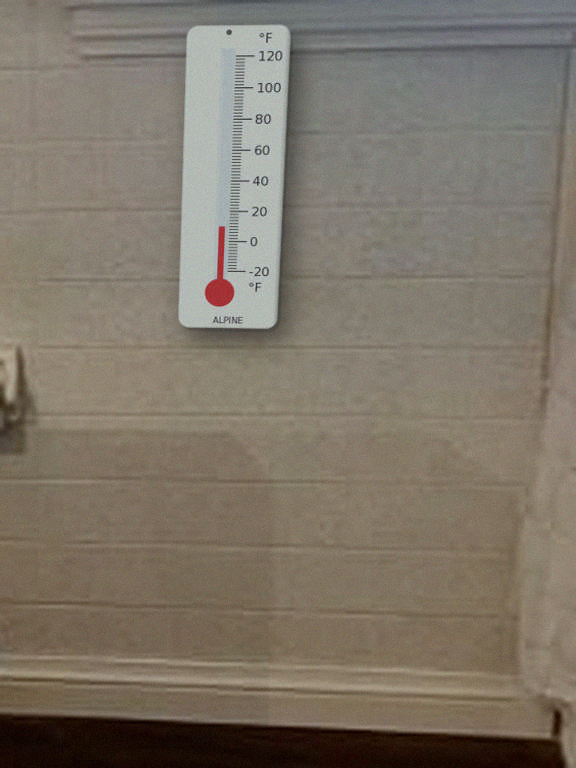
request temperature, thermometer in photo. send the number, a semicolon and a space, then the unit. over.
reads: 10; °F
